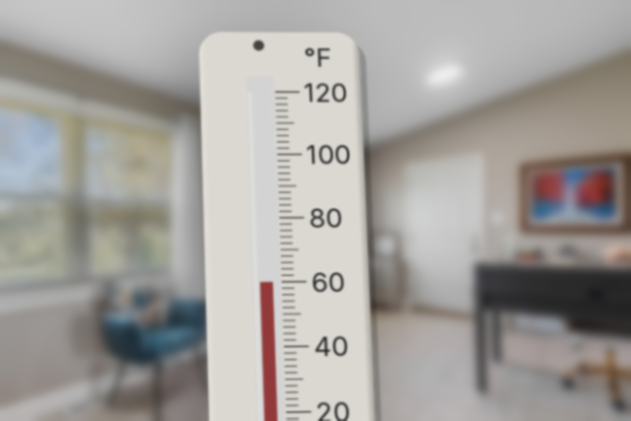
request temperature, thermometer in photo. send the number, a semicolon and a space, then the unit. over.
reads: 60; °F
